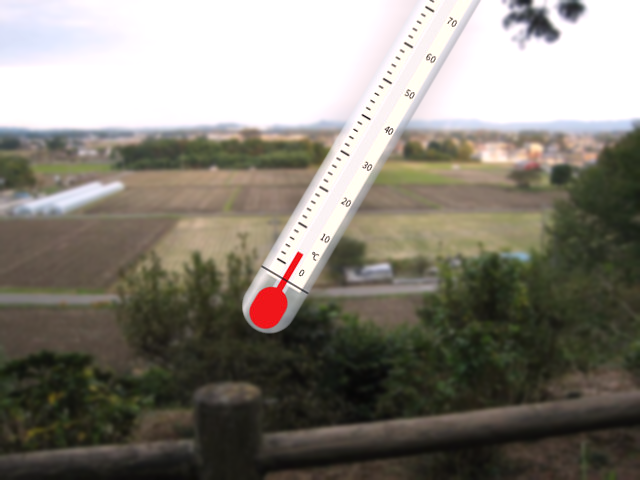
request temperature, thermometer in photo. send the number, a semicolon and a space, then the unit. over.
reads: 4; °C
